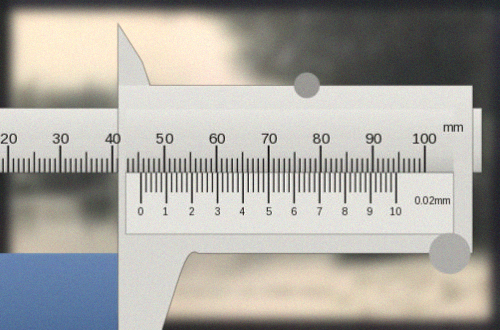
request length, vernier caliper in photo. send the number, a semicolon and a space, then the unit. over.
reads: 45.5; mm
